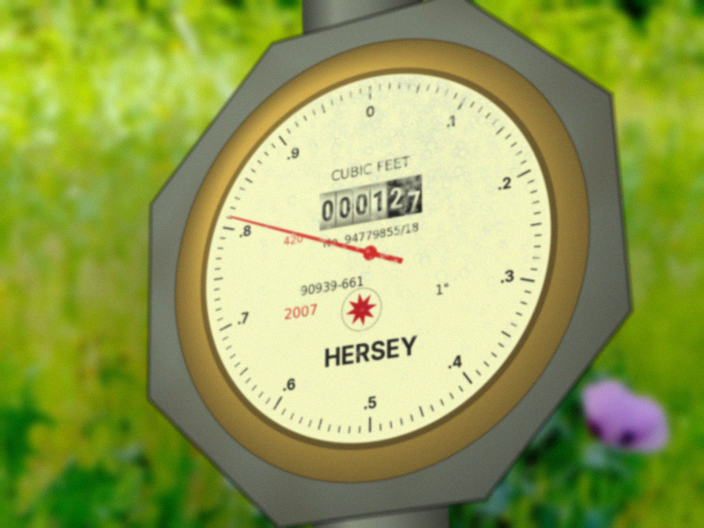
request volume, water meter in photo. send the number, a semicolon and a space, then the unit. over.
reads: 126.81; ft³
